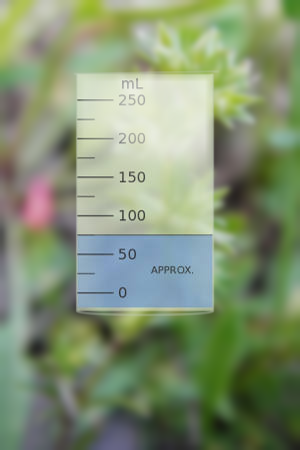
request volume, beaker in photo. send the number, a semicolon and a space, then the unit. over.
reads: 75; mL
